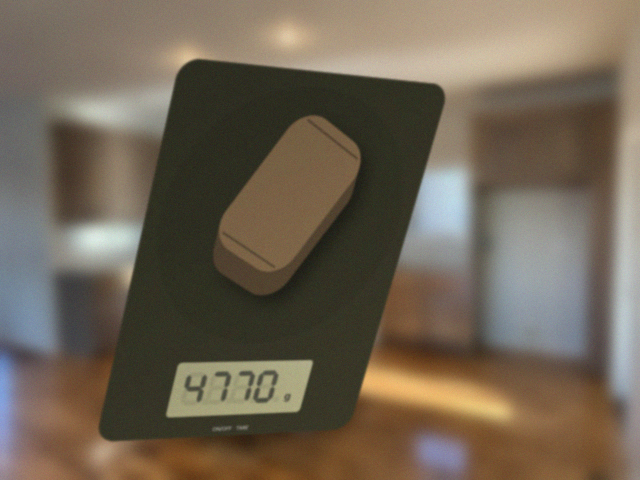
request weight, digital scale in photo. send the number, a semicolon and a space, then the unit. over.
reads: 4770; g
